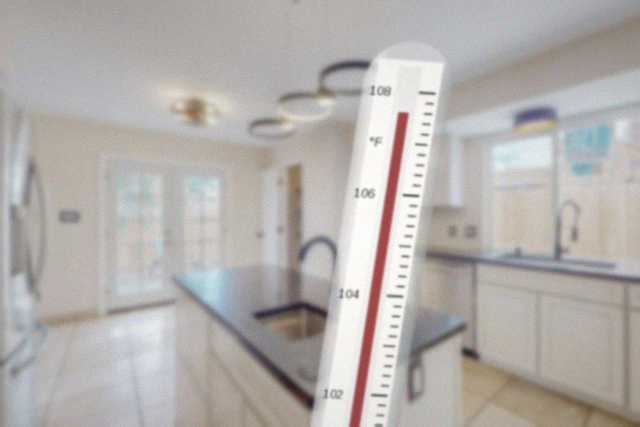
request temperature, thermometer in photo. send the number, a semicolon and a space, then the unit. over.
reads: 107.6; °F
